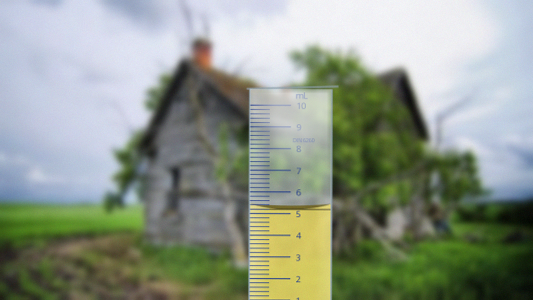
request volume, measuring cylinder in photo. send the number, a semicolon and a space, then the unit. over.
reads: 5.2; mL
